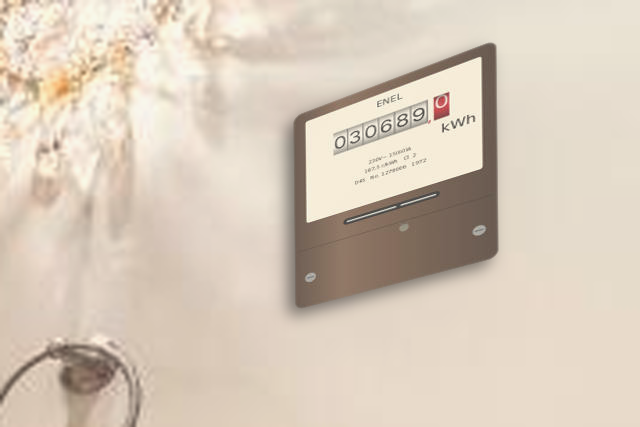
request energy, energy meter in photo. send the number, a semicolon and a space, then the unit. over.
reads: 30689.0; kWh
